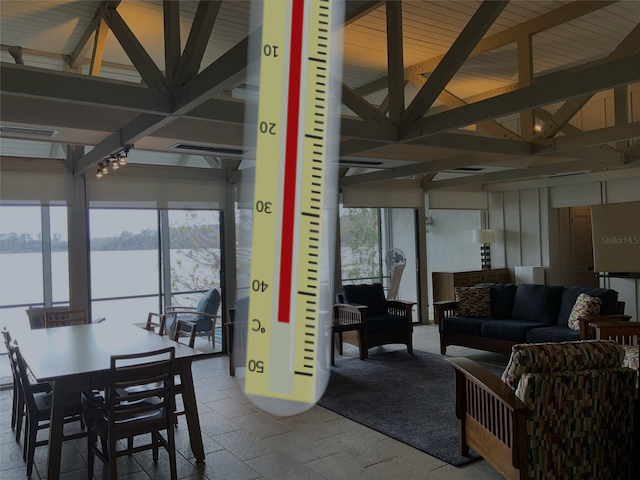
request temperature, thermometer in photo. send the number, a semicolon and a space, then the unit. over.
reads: 44; °C
